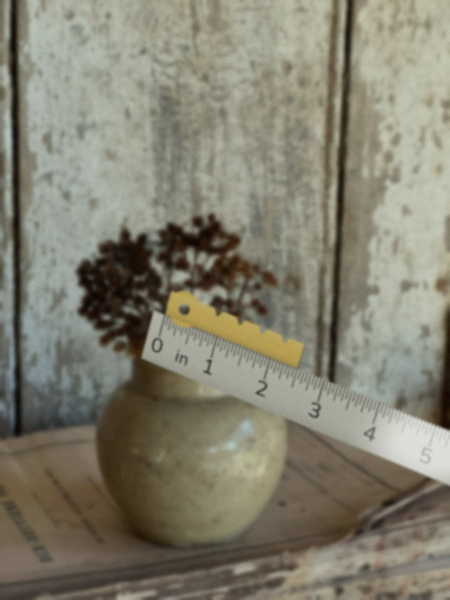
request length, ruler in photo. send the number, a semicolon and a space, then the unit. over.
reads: 2.5; in
